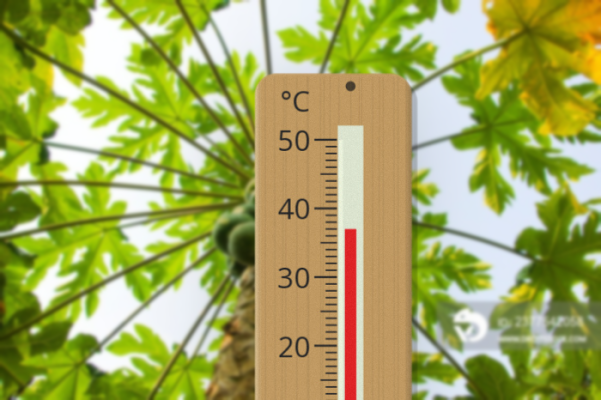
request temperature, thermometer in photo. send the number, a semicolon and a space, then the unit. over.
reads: 37; °C
